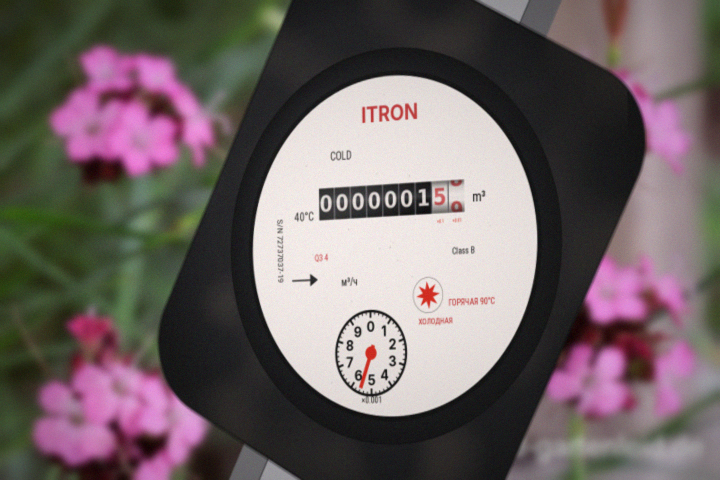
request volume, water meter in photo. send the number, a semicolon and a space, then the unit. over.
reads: 1.585; m³
